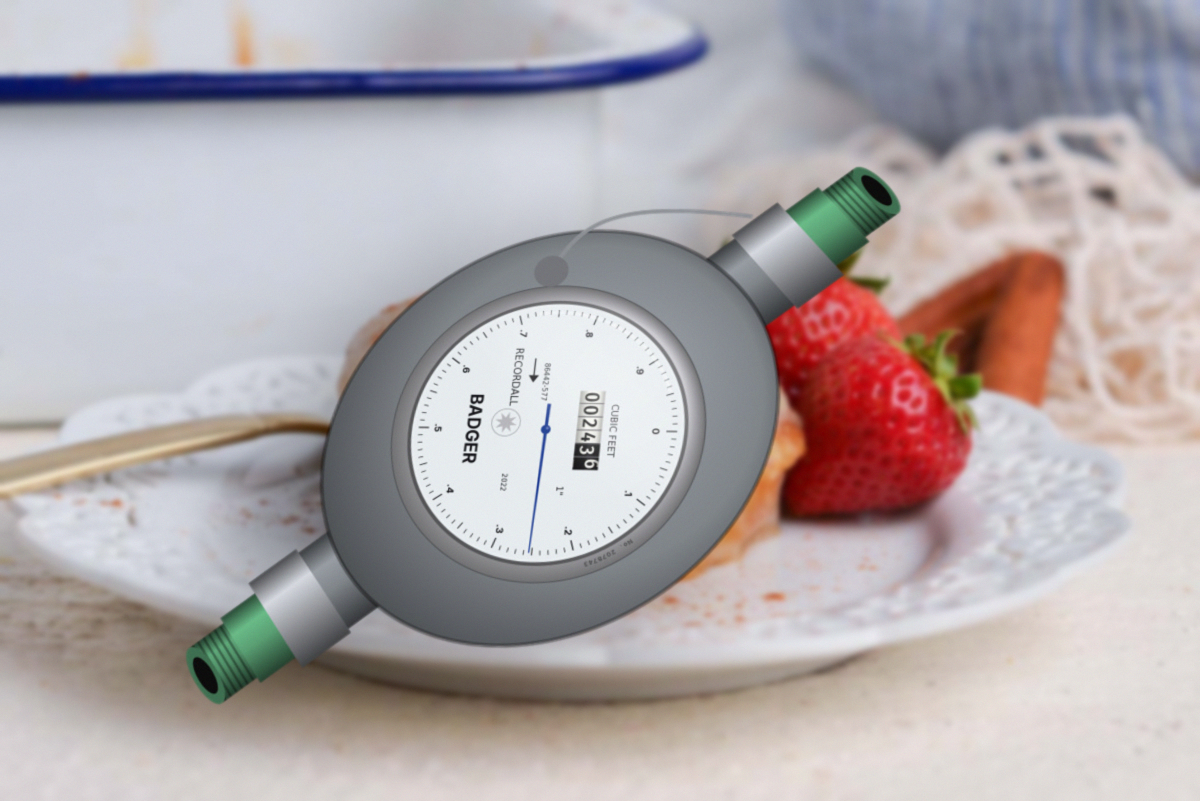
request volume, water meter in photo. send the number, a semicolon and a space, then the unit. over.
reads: 2436.25; ft³
